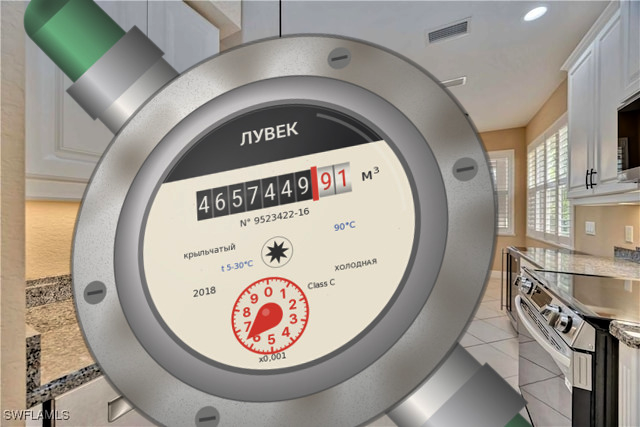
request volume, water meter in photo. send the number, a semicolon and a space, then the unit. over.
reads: 4657449.916; m³
